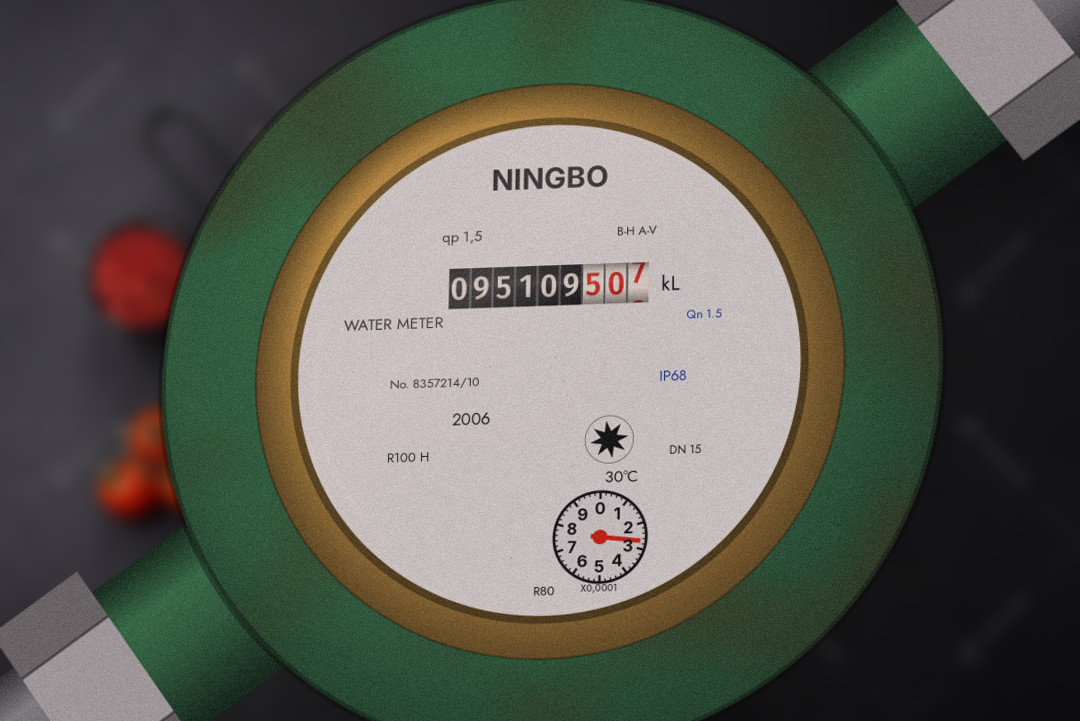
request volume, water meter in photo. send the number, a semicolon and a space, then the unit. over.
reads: 95109.5072; kL
